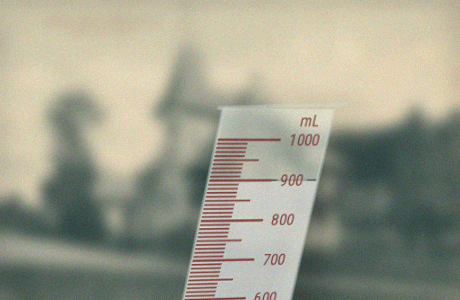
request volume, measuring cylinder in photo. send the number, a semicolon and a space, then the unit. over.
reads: 900; mL
